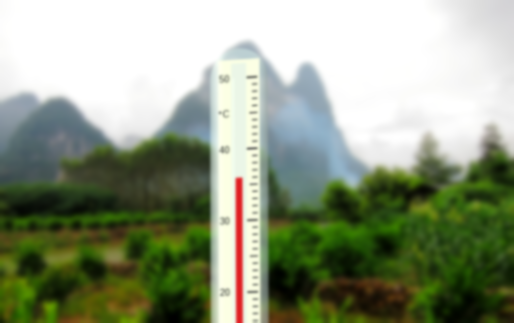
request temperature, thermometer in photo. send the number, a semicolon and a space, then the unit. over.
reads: 36; °C
